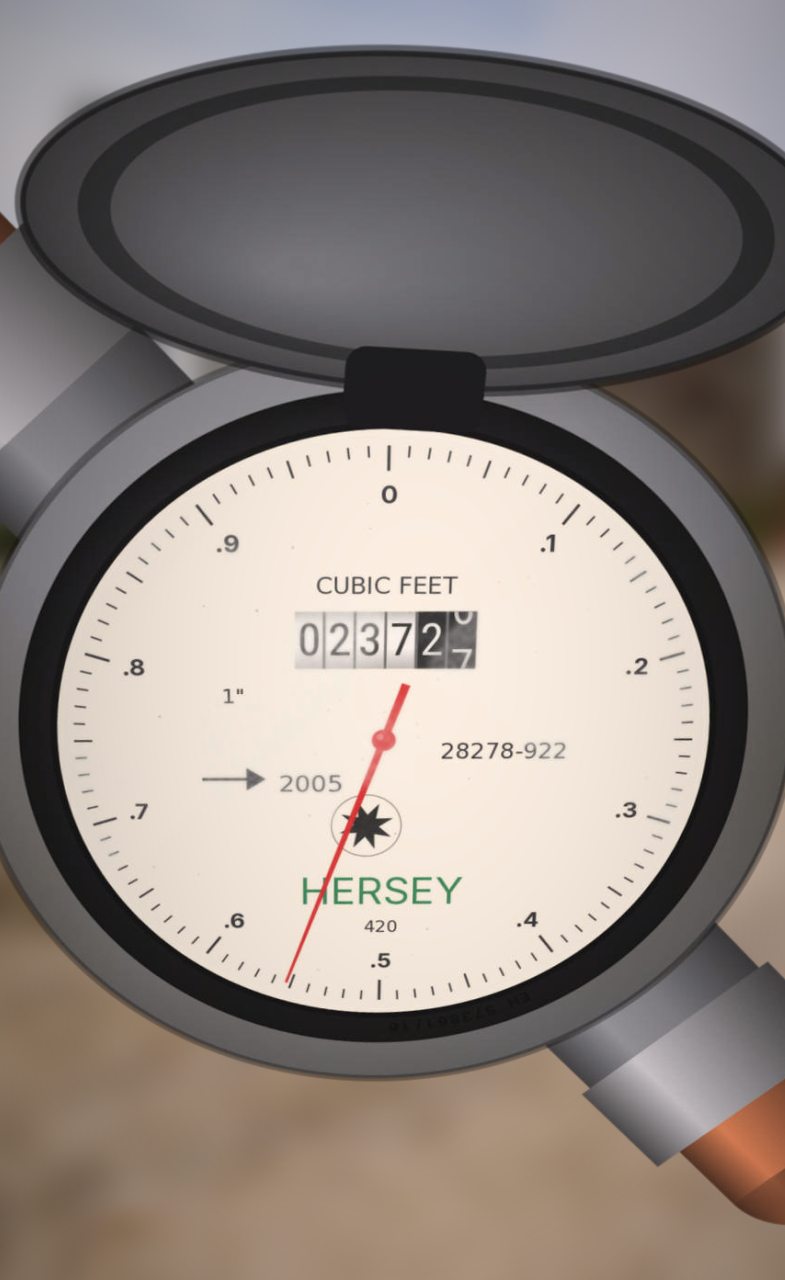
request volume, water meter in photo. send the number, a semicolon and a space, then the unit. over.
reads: 23726.55; ft³
